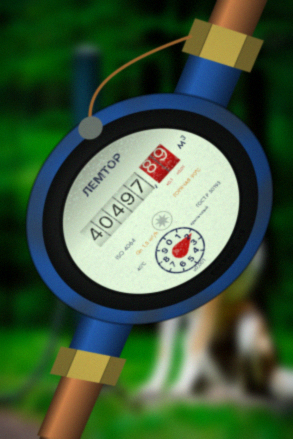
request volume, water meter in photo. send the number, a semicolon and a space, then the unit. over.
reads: 40497.892; m³
